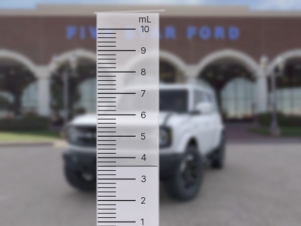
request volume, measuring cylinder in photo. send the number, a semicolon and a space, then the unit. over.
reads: 3.6; mL
